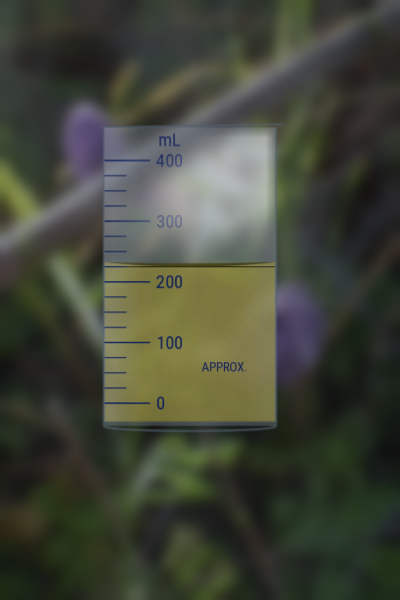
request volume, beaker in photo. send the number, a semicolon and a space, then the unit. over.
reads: 225; mL
